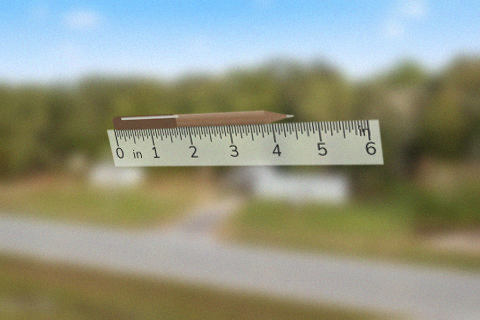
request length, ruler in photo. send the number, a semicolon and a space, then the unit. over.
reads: 4.5; in
